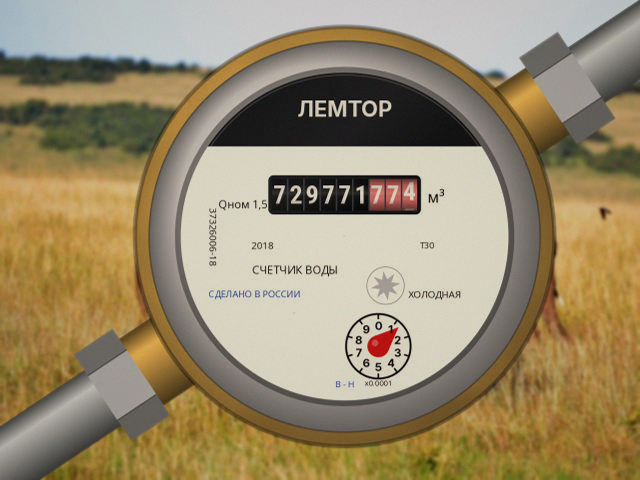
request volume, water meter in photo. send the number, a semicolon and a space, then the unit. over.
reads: 729771.7741; m³
